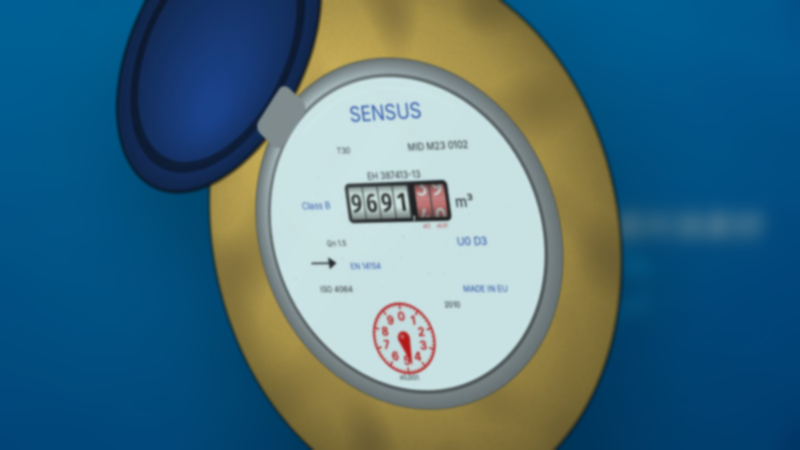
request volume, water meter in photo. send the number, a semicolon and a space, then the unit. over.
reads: 9691.394; m³
